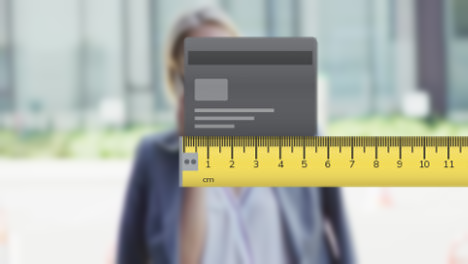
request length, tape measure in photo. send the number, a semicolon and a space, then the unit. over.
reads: 5.5; cm
